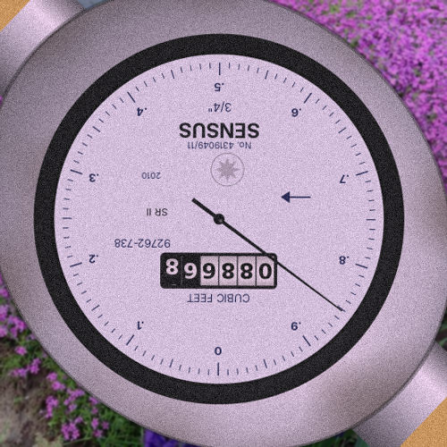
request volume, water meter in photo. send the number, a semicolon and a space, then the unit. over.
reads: 88667.85; ft³
